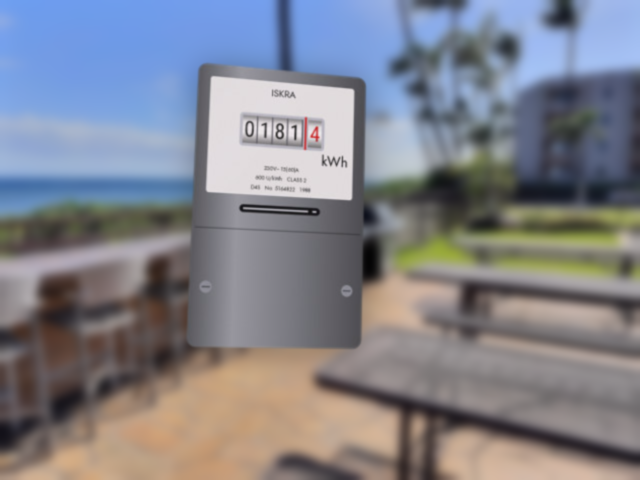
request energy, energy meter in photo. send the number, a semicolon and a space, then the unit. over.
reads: 181.4; kWh
